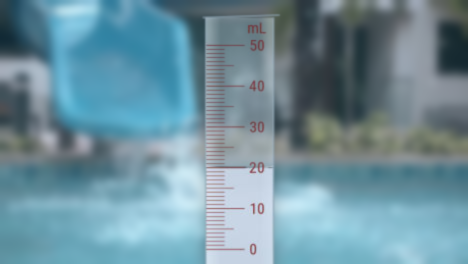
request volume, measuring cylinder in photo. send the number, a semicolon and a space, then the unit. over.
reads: 20; mL
